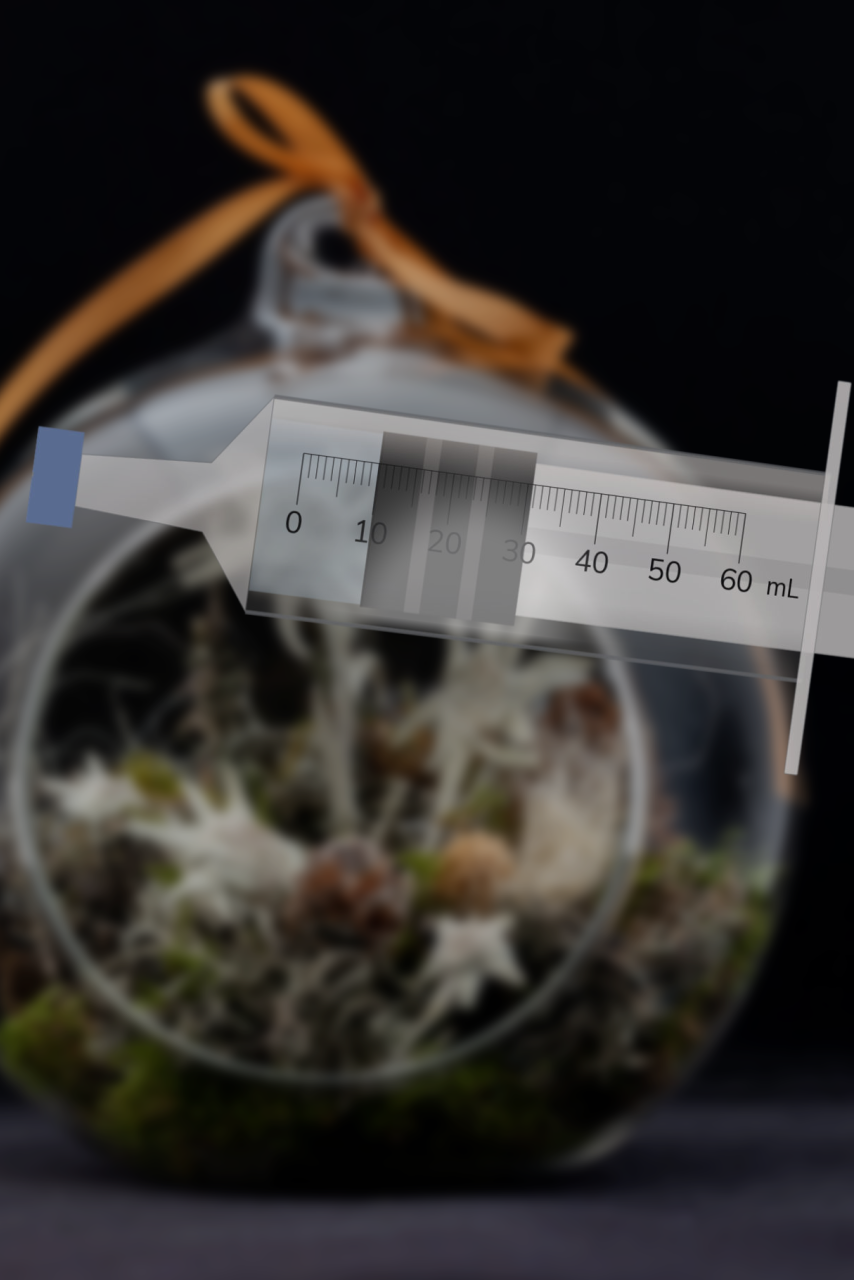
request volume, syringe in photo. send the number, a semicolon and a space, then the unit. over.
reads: 10; mL
